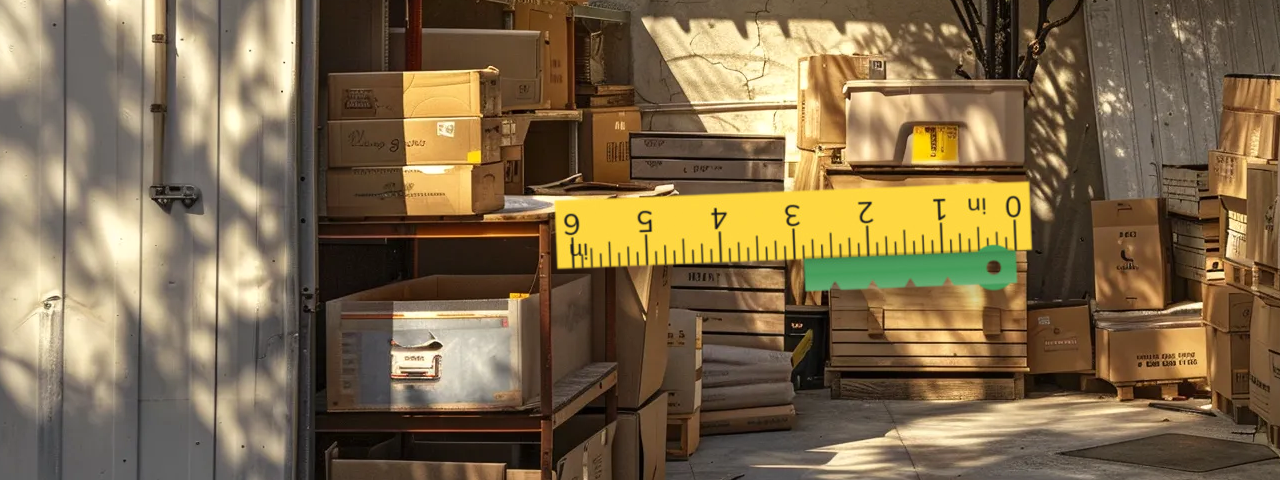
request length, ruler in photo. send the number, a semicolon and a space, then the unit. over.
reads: 2.875; in
